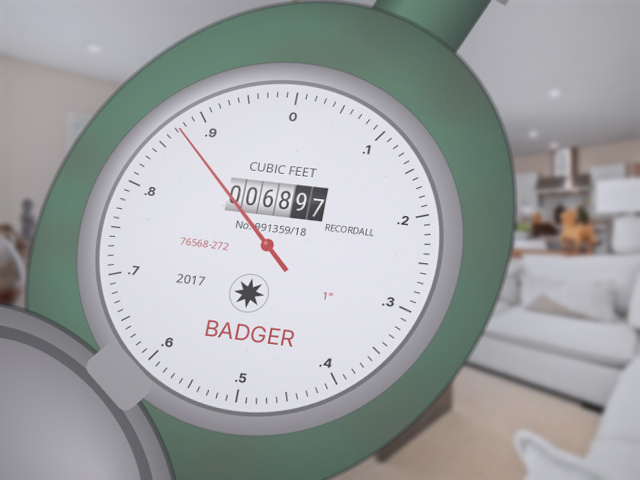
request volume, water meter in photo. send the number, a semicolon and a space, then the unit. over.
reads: 6896.87; ft³
